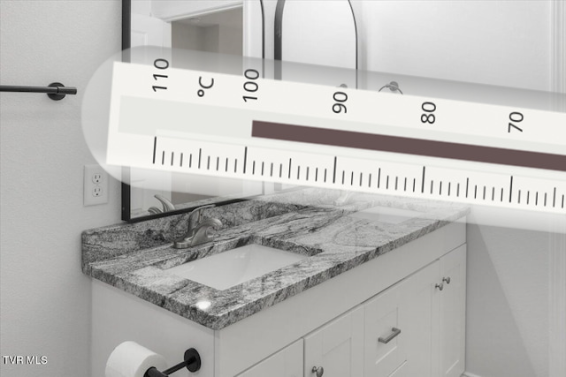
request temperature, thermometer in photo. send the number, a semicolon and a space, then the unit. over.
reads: 99.5; °C
